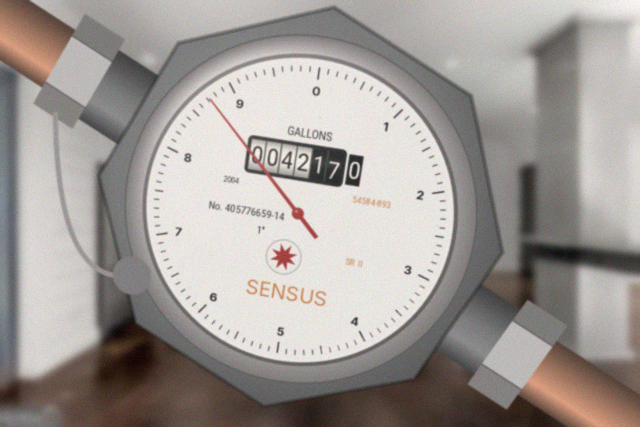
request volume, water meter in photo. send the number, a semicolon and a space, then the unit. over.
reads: 42168.7; gal
